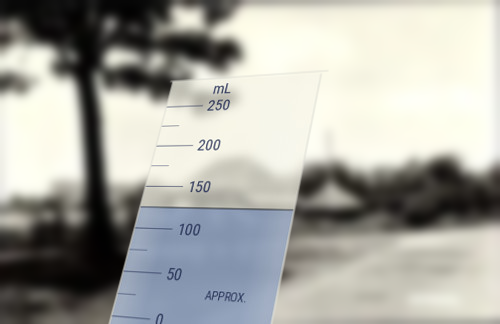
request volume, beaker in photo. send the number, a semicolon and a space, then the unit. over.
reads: 125; mL
